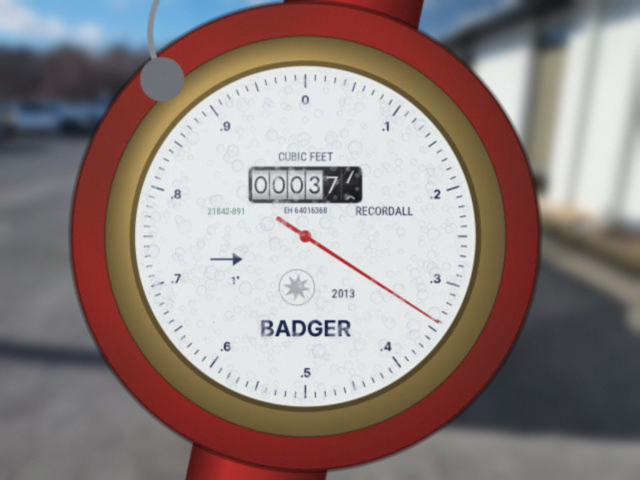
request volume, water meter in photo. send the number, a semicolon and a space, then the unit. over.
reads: 377.34; ft³
